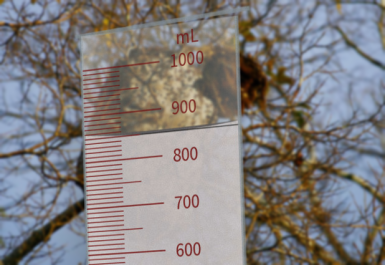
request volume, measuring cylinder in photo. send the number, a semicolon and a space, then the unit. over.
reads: 850; mL
